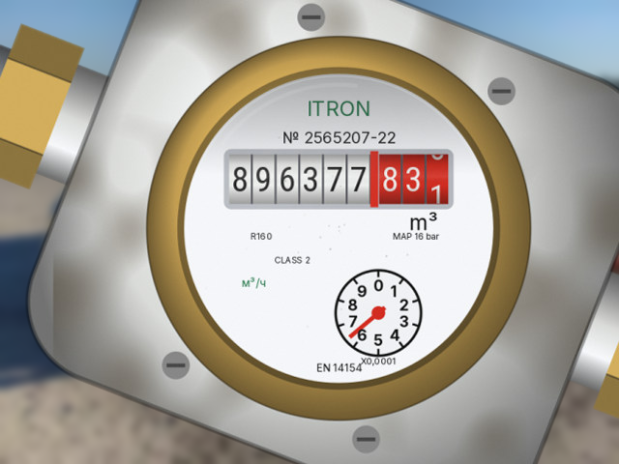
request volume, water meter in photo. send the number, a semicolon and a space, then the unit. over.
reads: 896377.8306; m³
